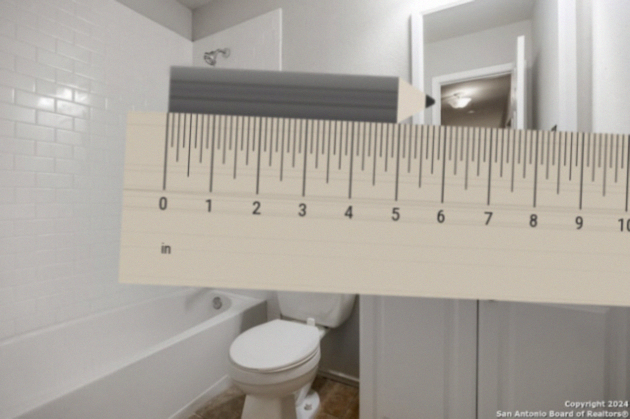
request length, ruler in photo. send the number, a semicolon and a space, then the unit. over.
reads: 5.75; in
